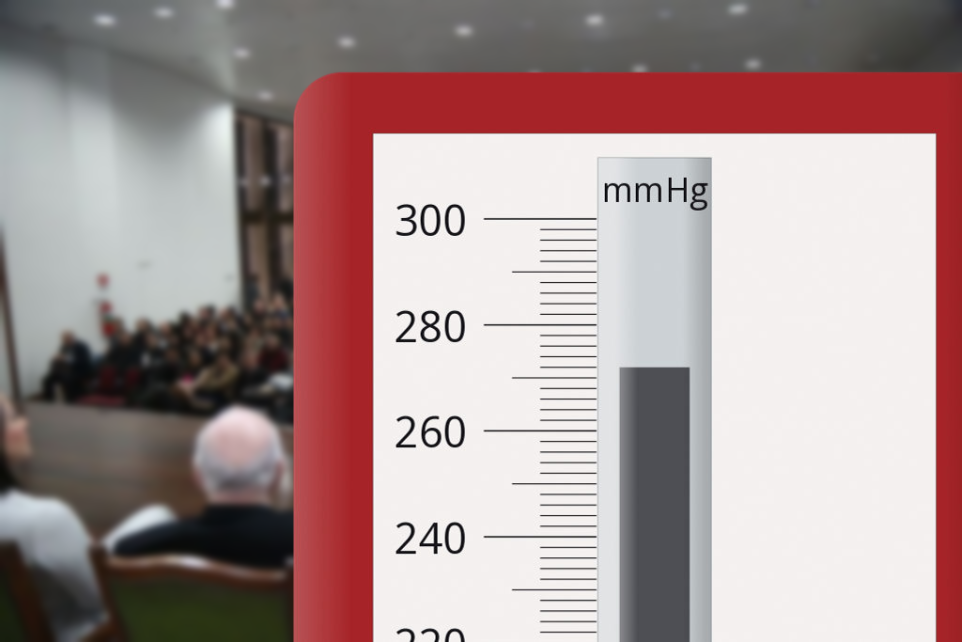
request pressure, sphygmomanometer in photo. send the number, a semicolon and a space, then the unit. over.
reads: 272; mmHg
